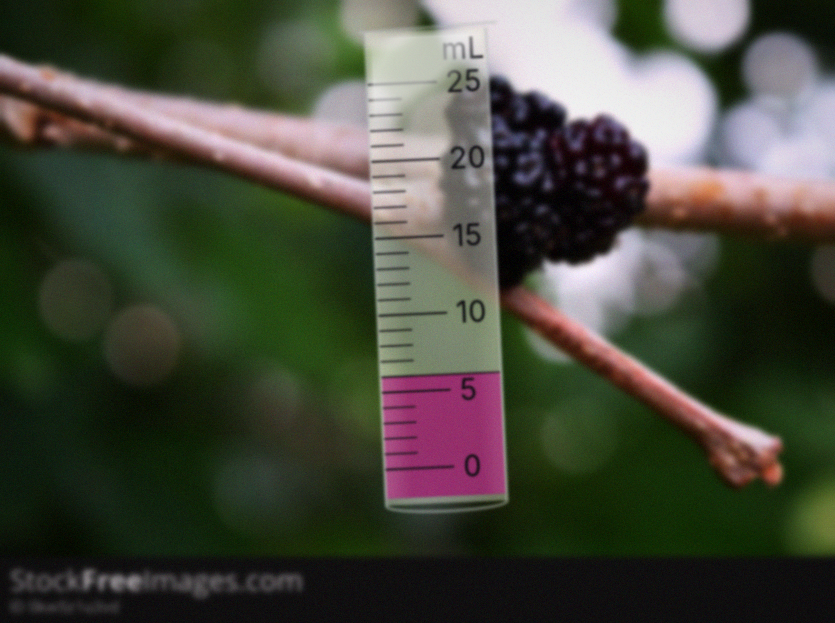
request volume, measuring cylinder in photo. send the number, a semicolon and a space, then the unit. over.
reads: 6; mL
